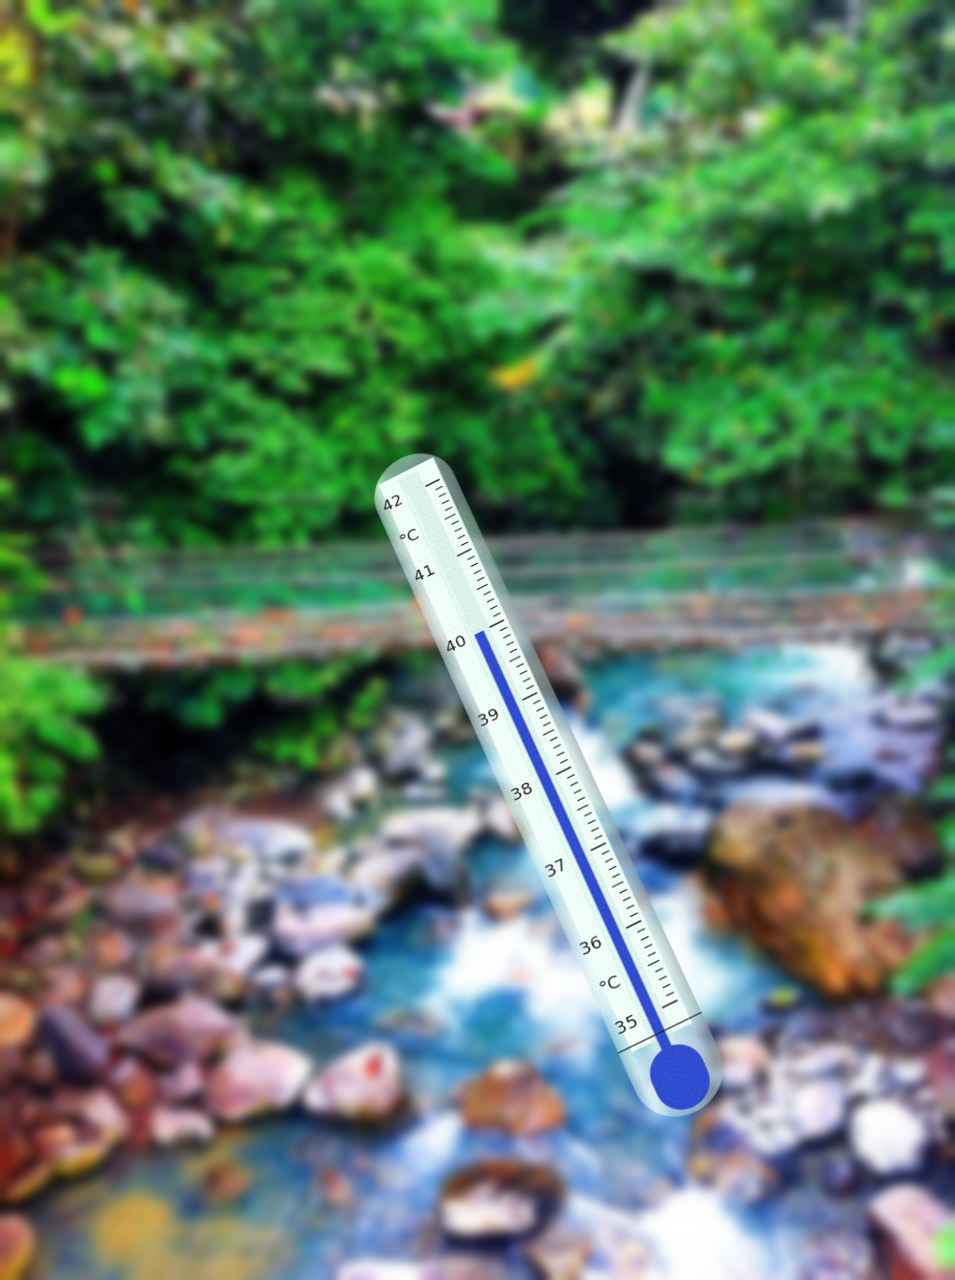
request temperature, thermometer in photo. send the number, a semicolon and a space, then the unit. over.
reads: 40; °C
